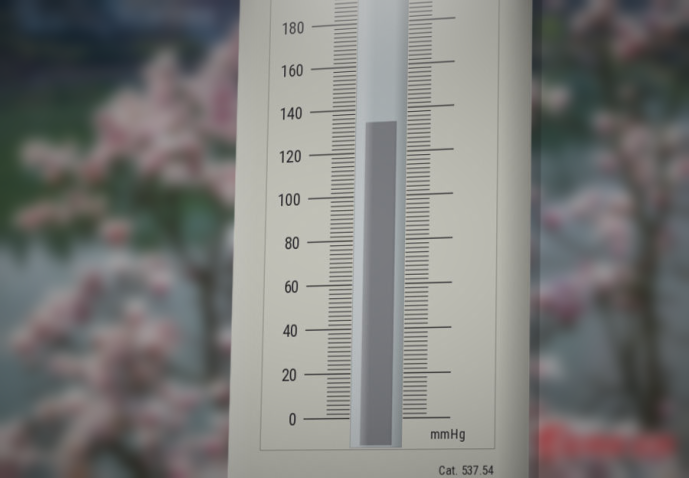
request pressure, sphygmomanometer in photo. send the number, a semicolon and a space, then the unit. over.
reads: 134; mmHg
